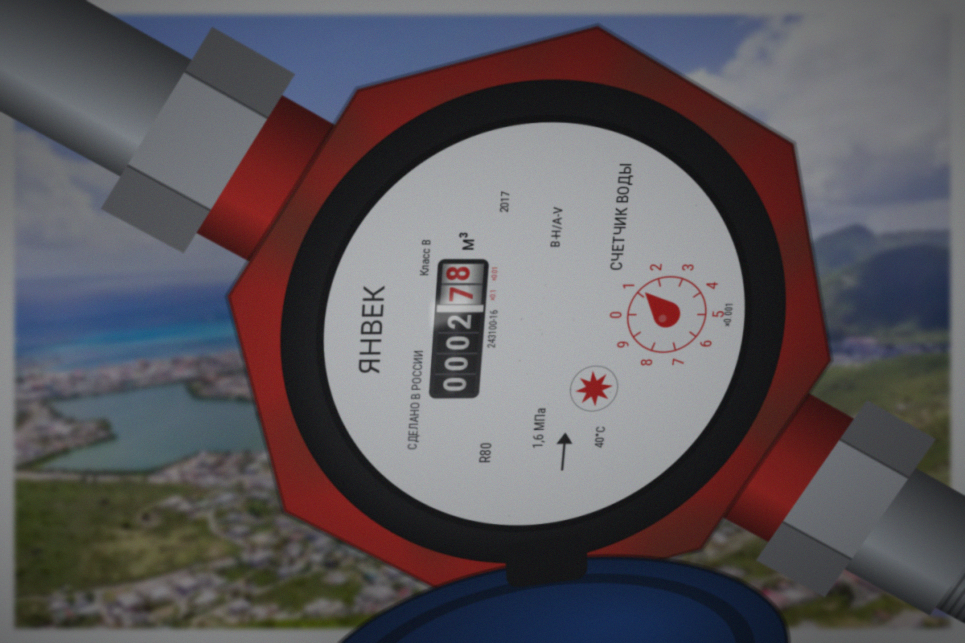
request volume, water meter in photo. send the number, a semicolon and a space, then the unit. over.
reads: 2.781; m³
